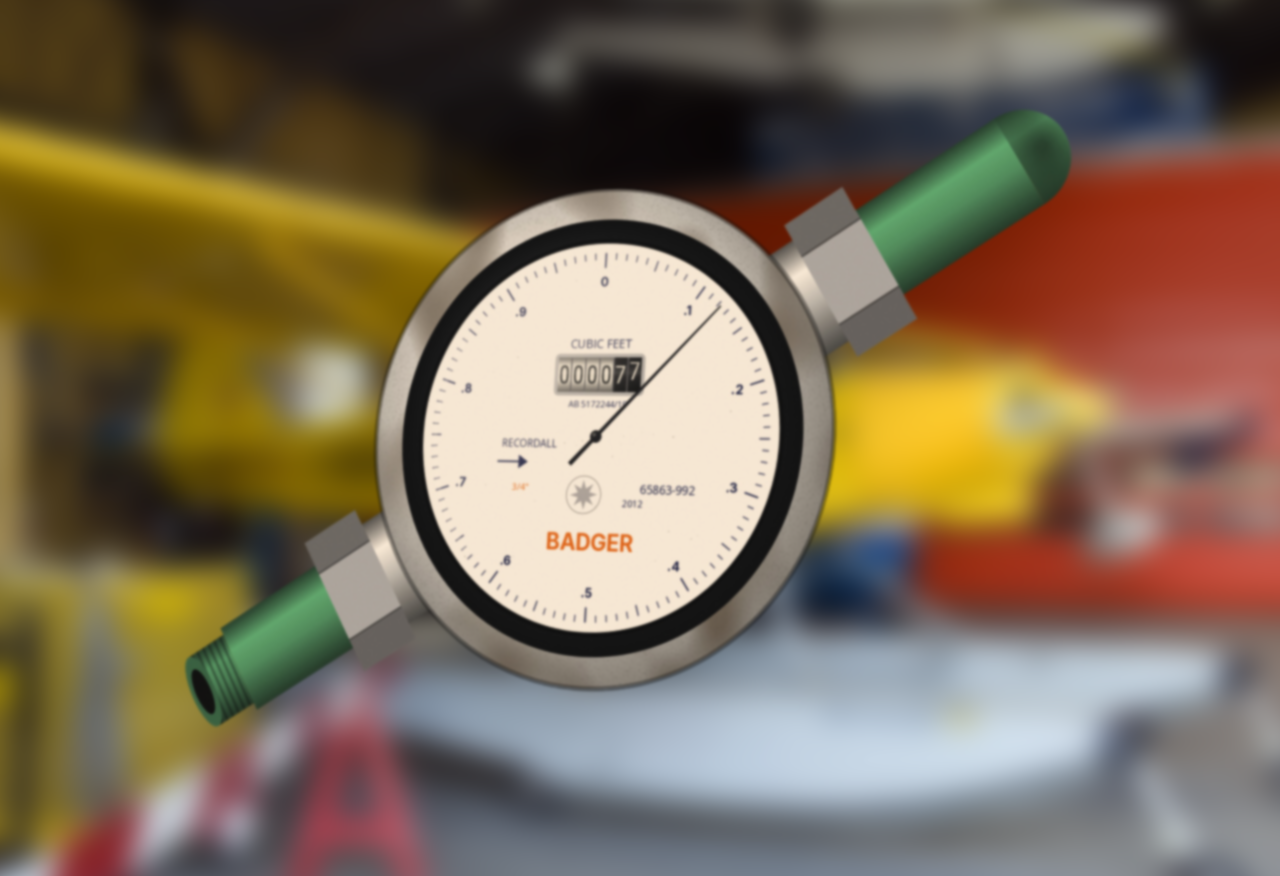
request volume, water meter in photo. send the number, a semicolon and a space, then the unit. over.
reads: 77.12; ft³
